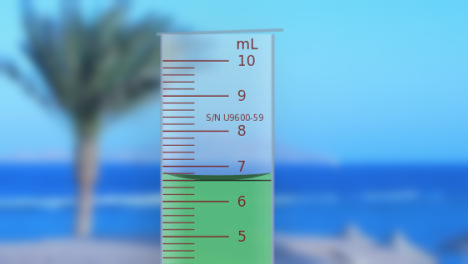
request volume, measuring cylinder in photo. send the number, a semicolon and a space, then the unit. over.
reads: 6.6; mL
